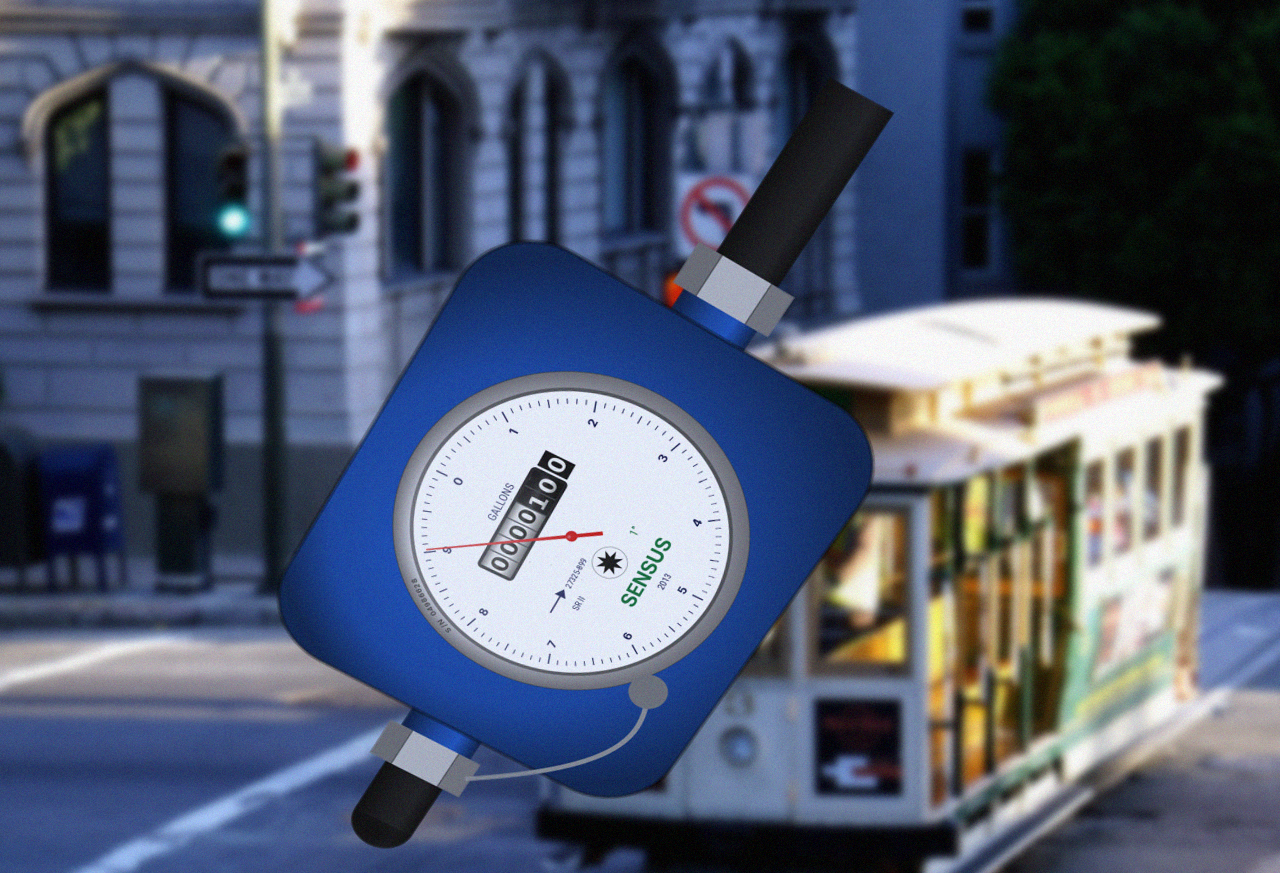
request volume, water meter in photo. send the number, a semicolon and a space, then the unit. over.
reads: 99.0; gal
